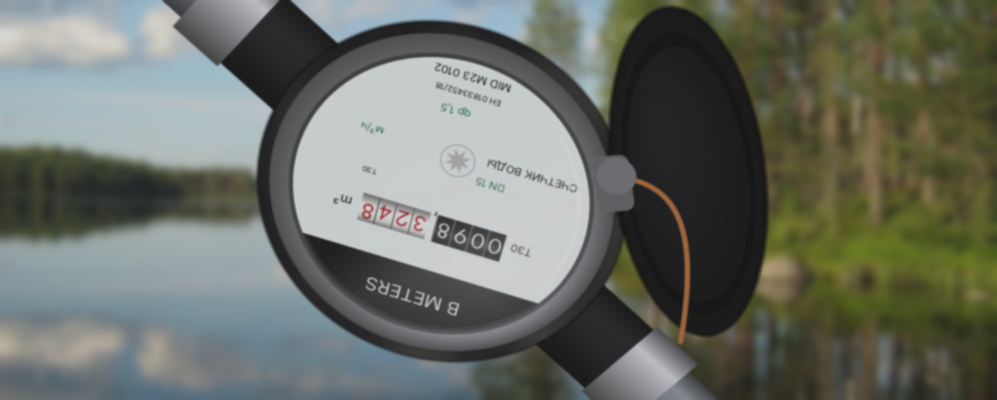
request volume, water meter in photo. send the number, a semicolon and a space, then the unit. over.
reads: 98.3248; m³
